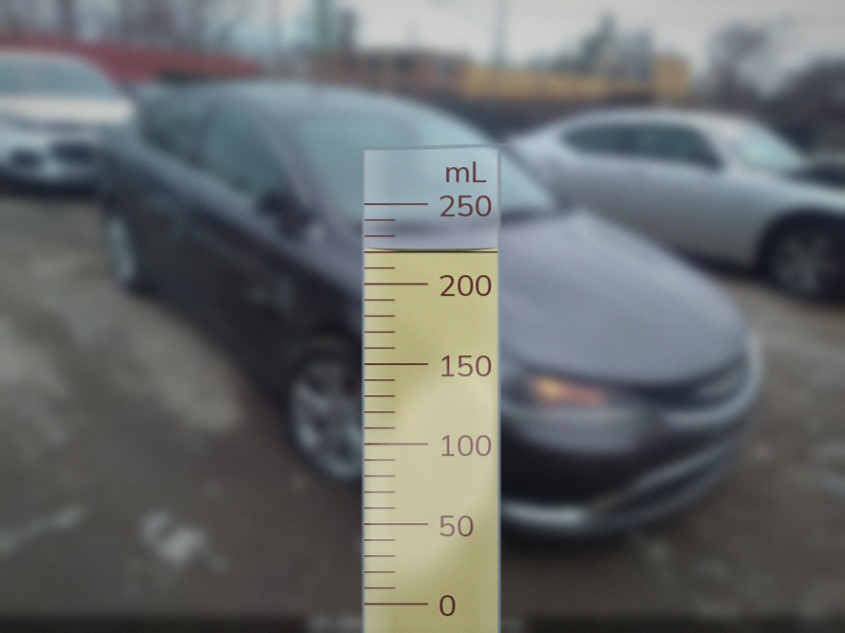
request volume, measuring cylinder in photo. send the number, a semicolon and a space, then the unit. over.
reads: 220; mL
